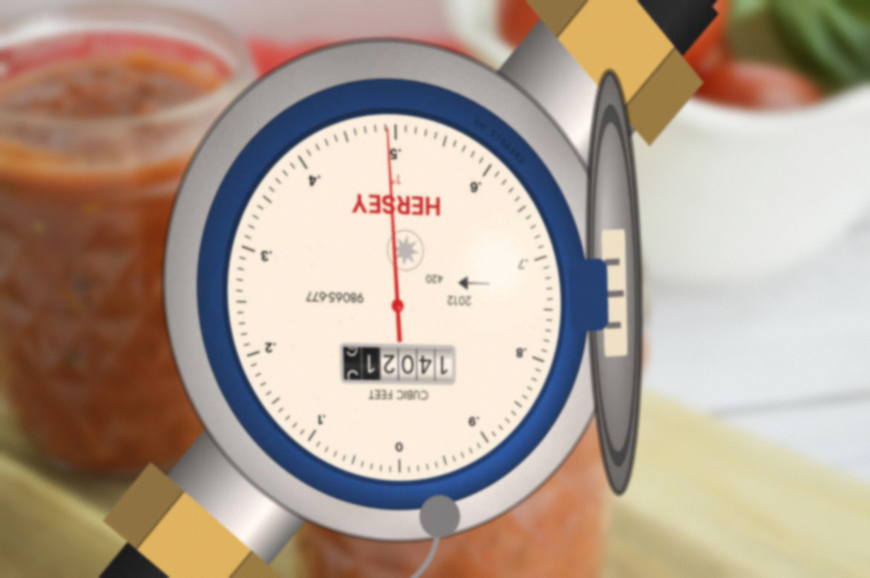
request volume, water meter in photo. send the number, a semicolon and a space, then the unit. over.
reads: 140215.49; ft³
